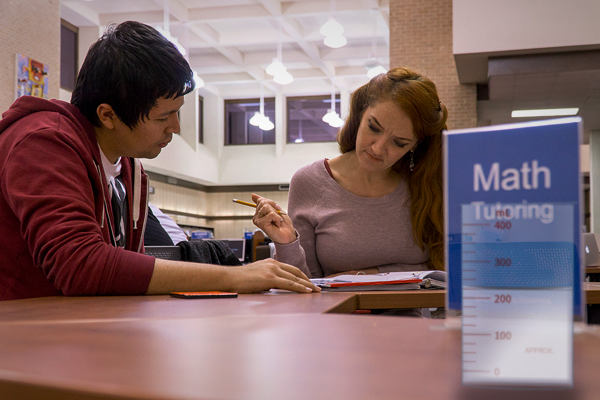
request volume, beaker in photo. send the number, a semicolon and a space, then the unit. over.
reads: 225; mL
